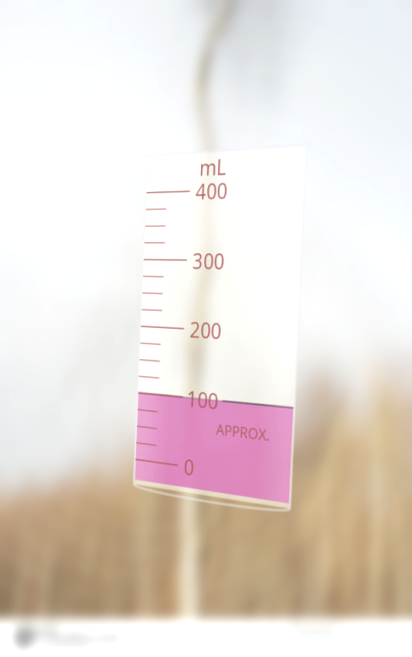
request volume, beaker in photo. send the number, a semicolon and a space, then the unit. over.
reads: 100; mL
